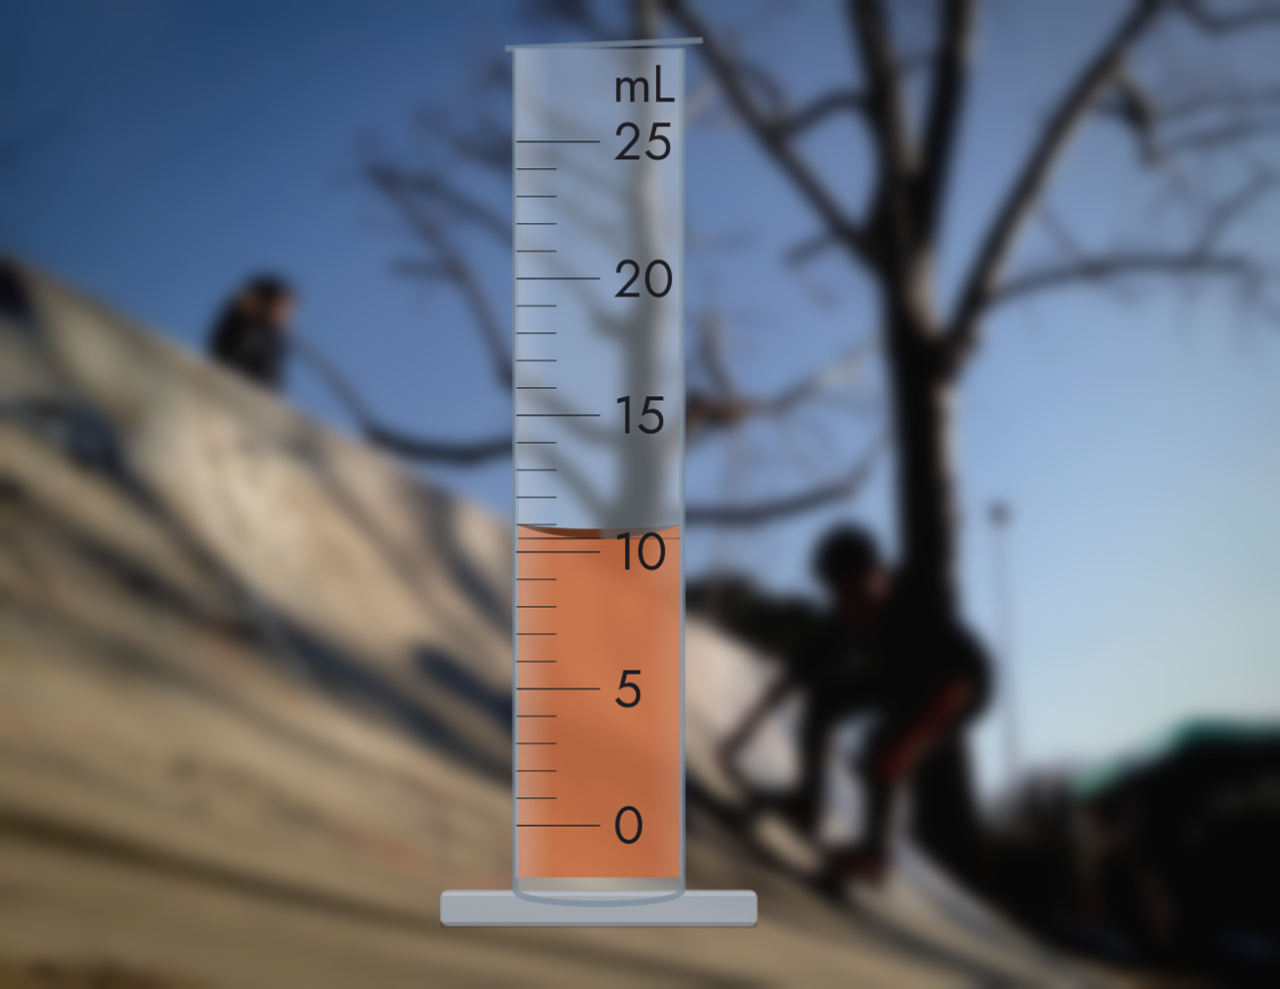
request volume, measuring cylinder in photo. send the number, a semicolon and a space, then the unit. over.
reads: 10.5; mL
